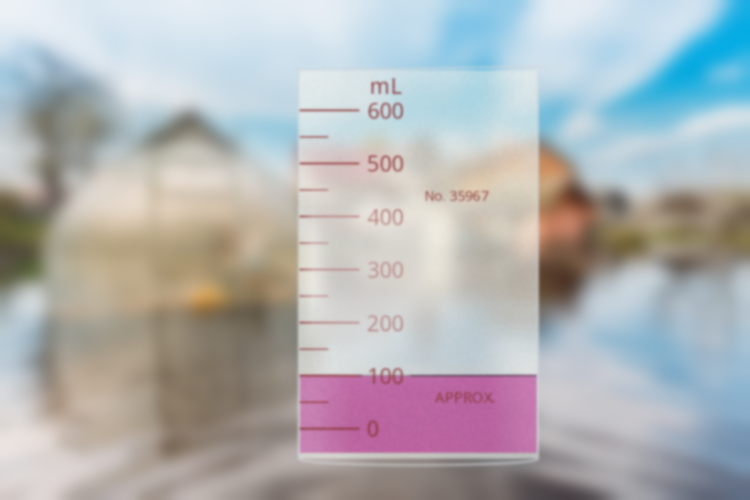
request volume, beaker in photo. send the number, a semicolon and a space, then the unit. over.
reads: 100; mL
